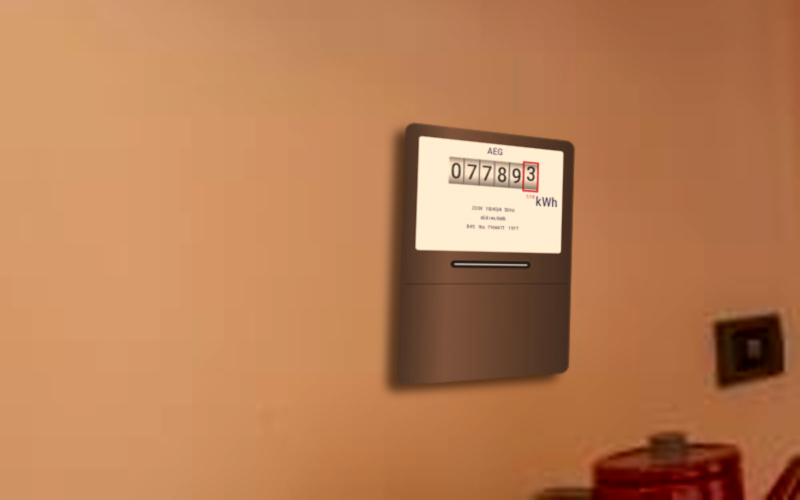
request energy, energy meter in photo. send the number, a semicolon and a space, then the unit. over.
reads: 7789.3; kWh
